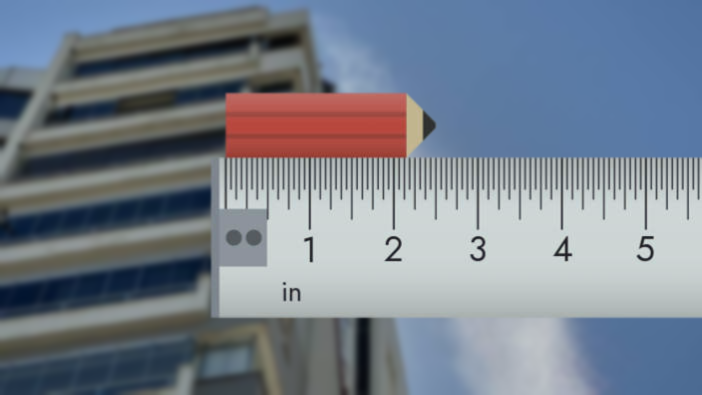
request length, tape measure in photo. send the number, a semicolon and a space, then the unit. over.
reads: 2.5; in
